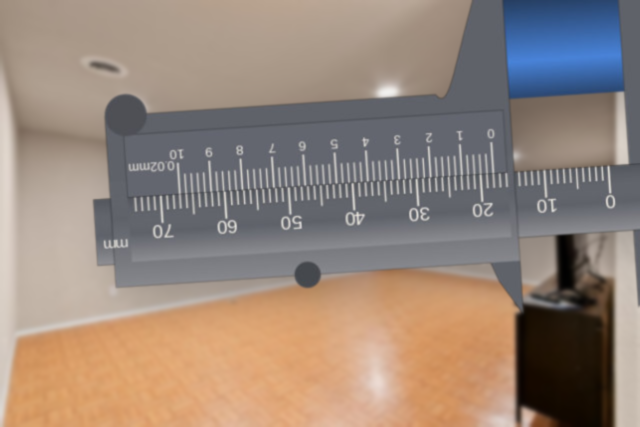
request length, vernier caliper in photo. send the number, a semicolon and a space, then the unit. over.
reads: 18.0; mm
